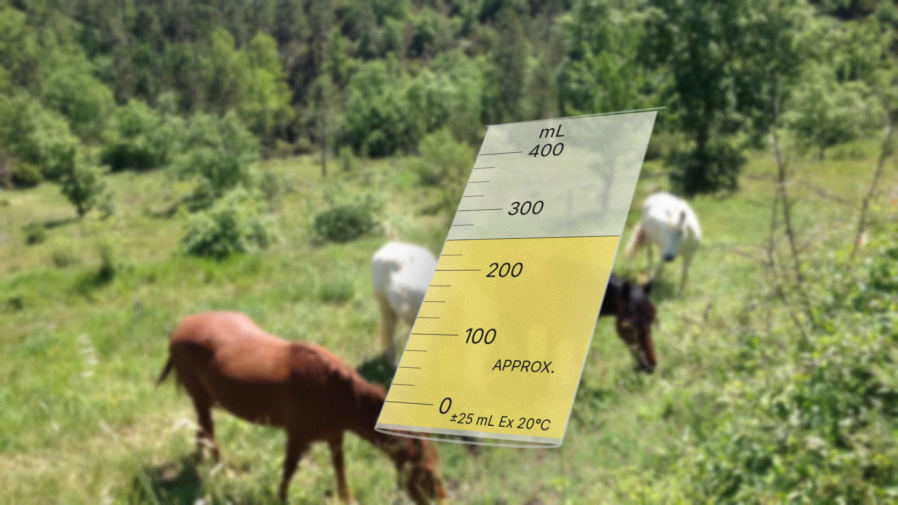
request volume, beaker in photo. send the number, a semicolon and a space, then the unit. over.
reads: 250; mL
